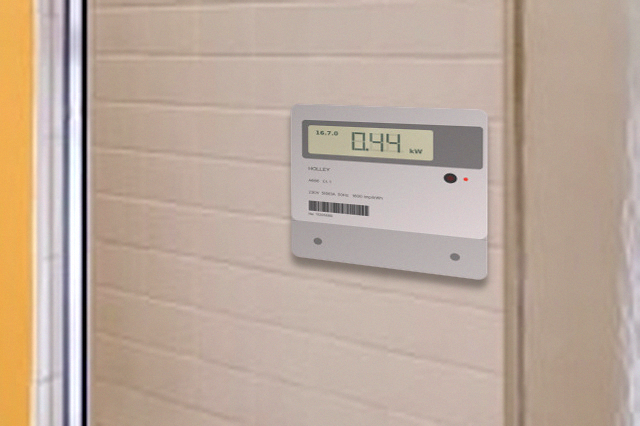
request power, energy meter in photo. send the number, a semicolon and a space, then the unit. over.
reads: 0.44; kW
